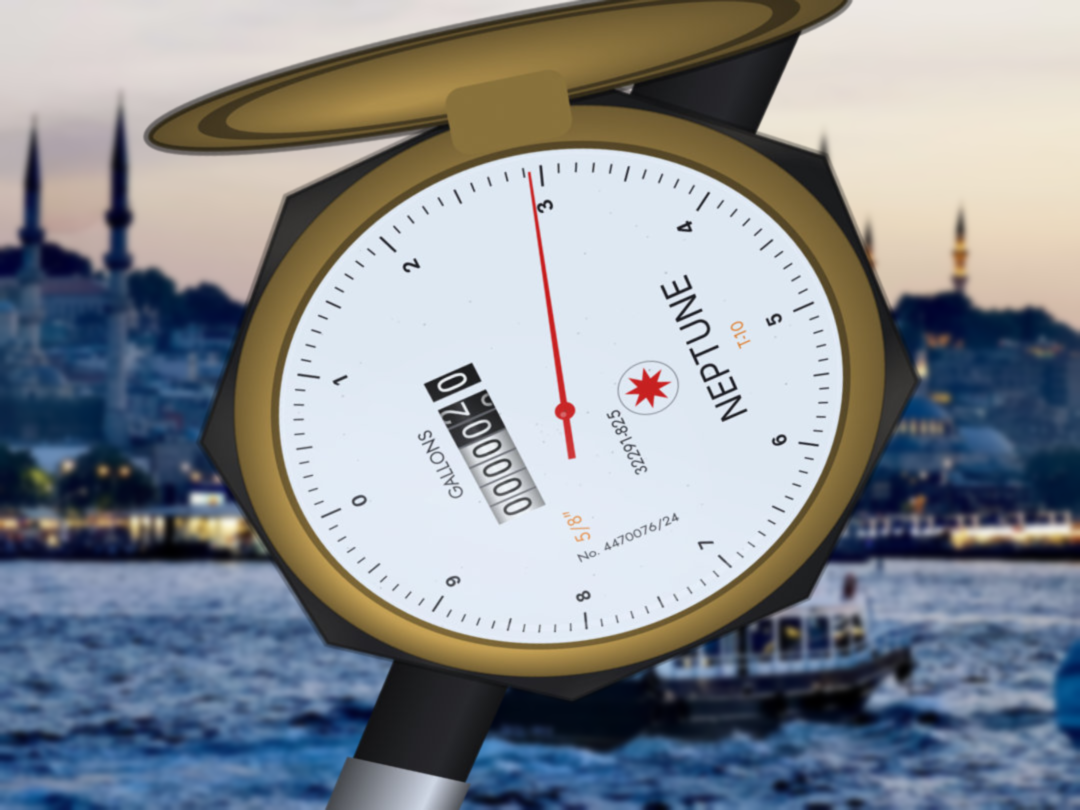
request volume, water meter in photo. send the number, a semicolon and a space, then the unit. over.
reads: 22.9; gal
